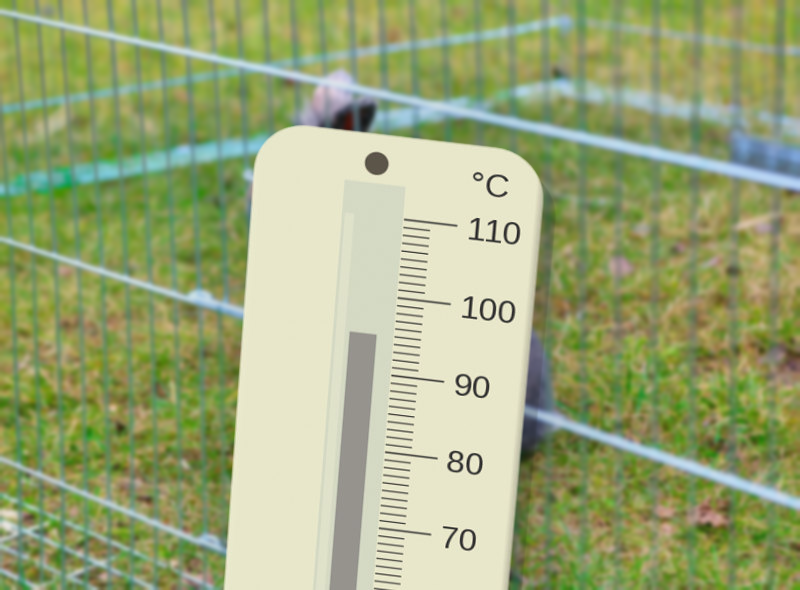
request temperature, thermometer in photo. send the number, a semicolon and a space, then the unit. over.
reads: 95; °C
